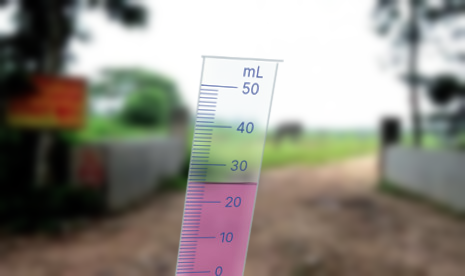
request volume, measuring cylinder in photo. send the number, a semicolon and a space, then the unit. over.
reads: 25; mL
